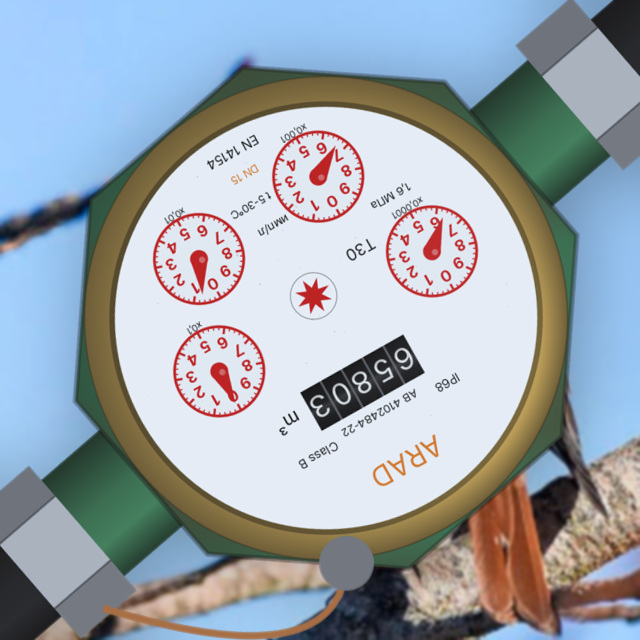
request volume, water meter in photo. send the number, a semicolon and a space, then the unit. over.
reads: 65803.0066; m³
